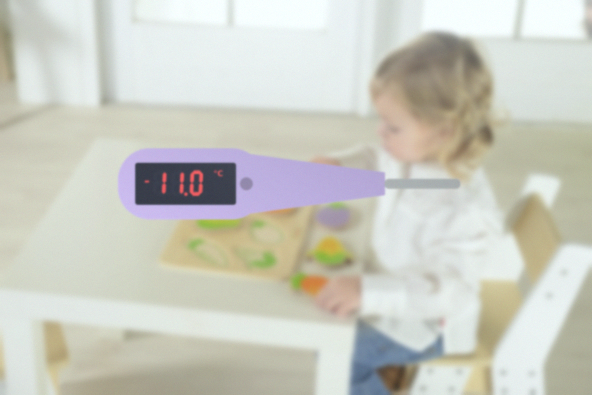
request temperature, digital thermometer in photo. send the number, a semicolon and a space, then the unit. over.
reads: -11.0; °C
